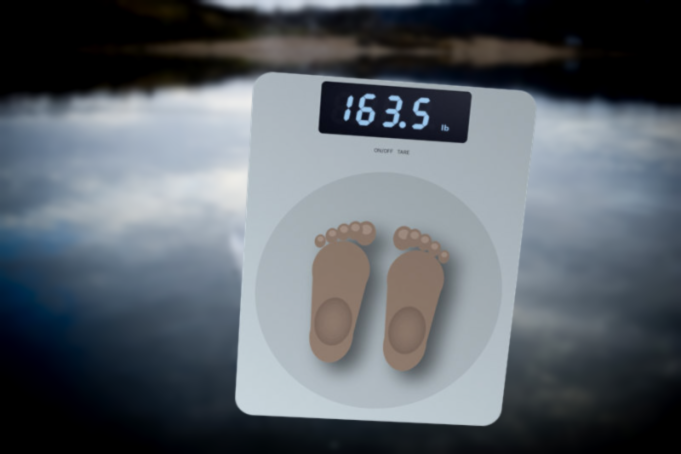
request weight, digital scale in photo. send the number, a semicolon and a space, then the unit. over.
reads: 163.5; lb
